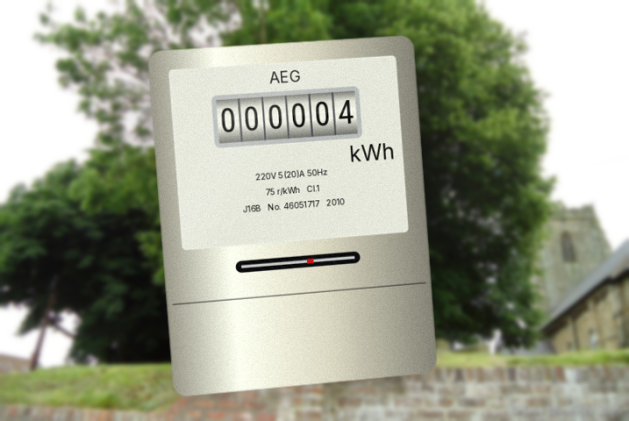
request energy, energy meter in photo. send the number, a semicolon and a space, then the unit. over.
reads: 4; kWh
